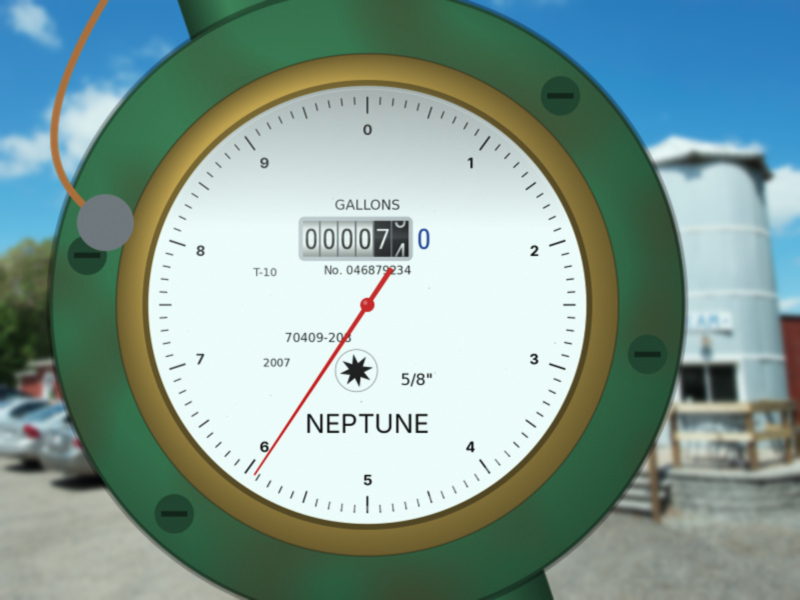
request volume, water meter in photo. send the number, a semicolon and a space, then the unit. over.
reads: 735.9; gal
